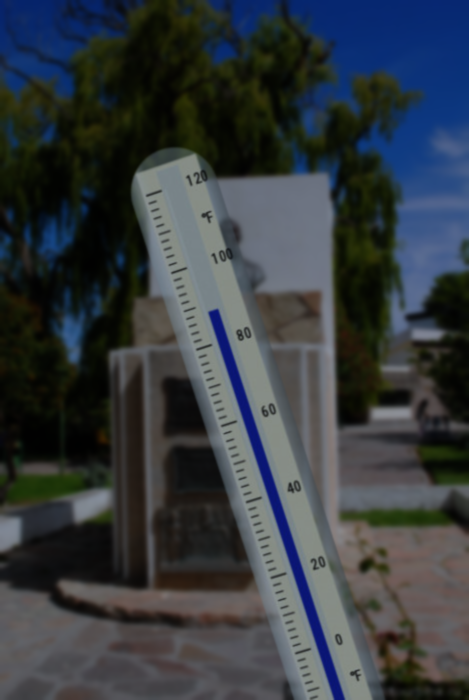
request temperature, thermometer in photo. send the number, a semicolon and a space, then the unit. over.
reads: 88; °F
